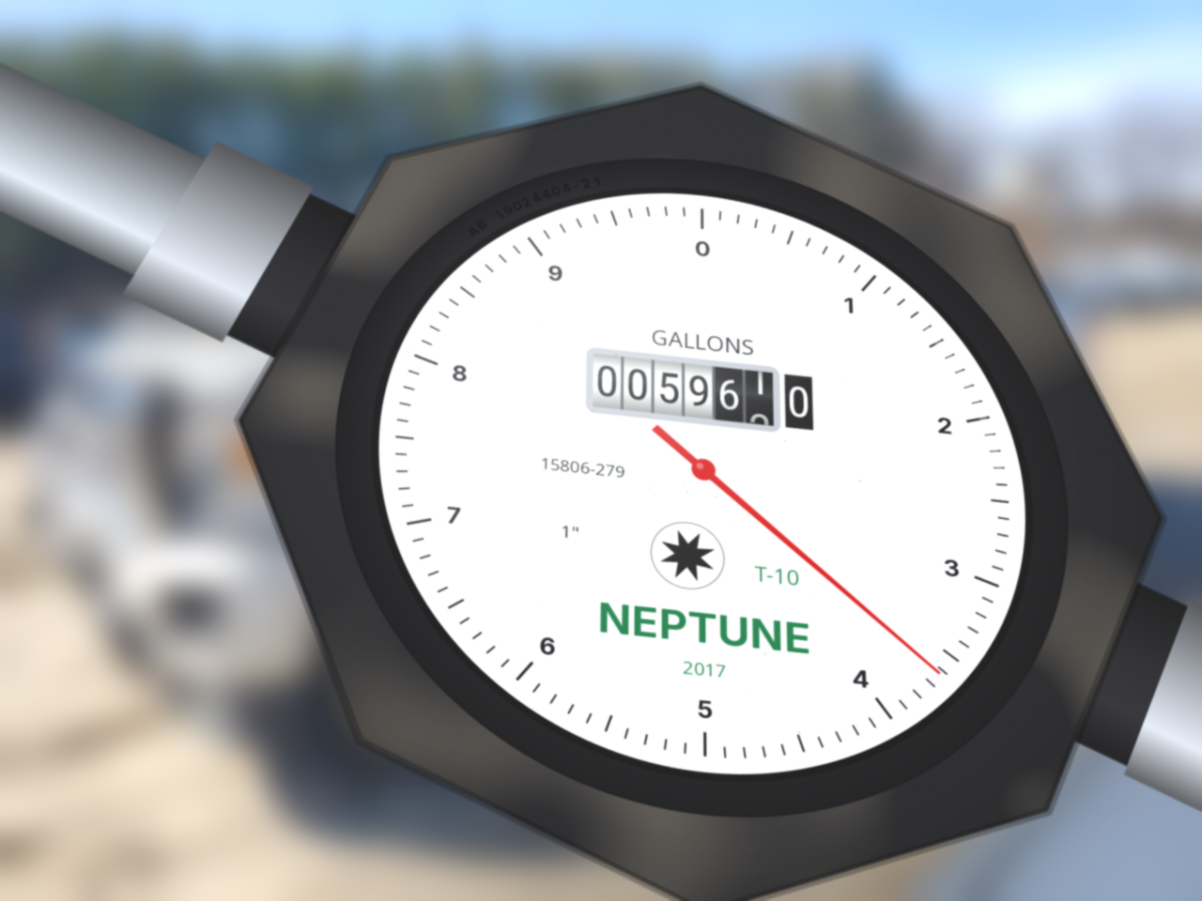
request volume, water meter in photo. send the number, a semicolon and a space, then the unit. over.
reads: 59613.6; gal
